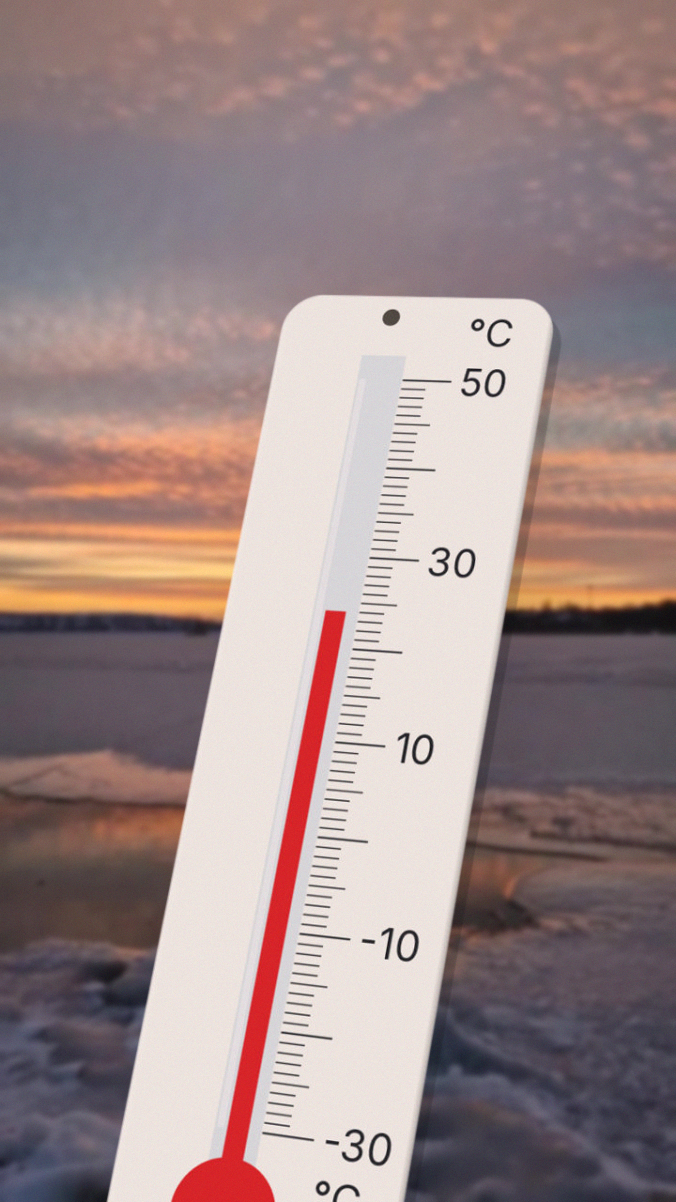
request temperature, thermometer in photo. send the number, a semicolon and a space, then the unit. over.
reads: 24; °C
